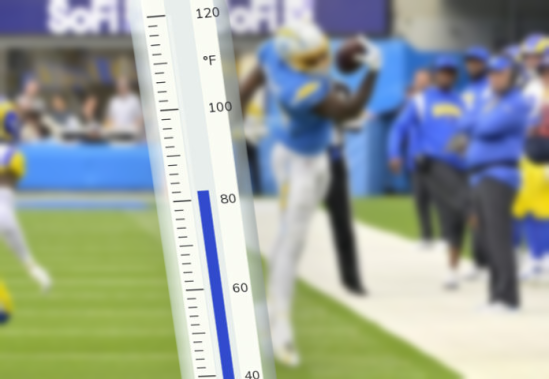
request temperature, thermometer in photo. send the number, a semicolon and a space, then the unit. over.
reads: 82; °F
